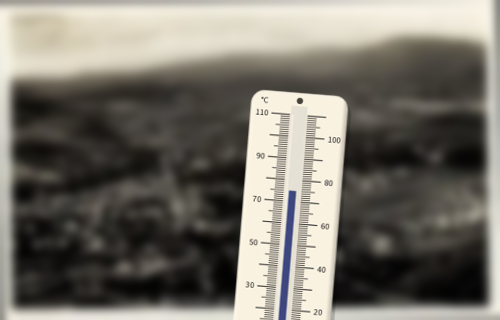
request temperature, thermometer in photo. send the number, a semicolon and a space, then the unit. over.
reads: 75; °C
